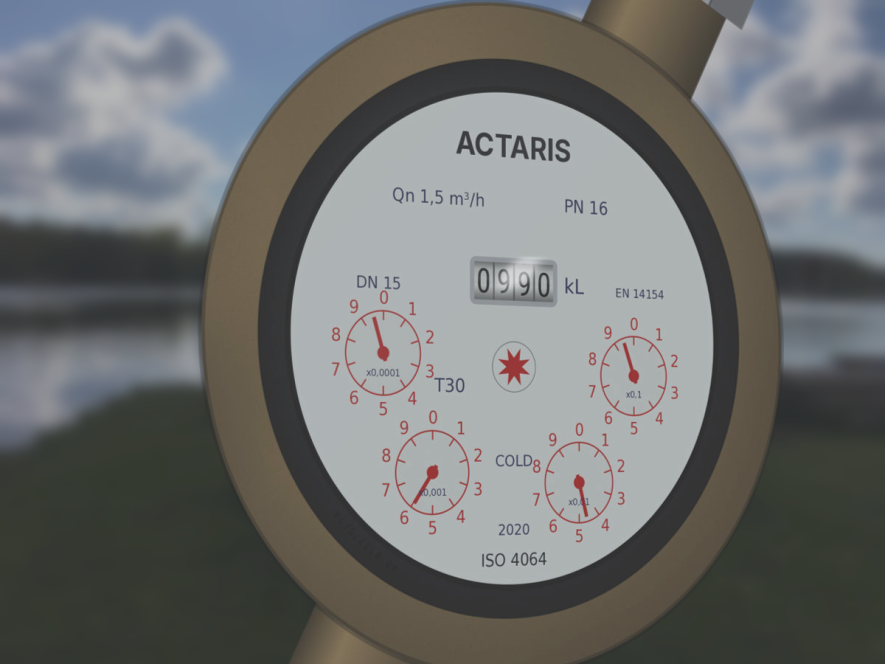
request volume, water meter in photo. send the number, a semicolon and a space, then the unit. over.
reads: 989.9459; kL
